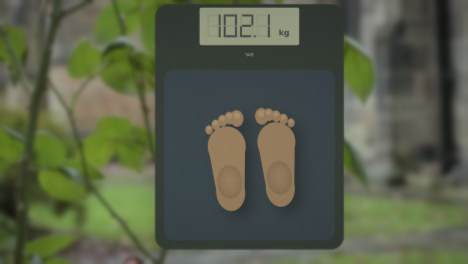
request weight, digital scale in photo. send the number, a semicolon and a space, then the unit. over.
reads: 102.1; kg
